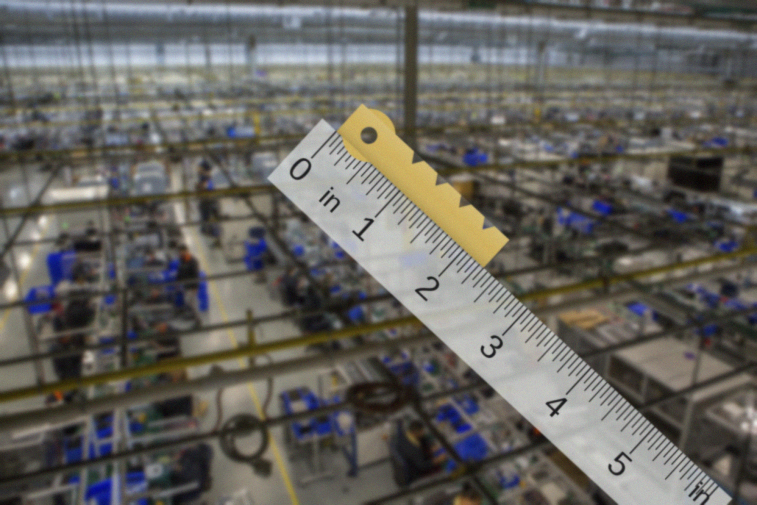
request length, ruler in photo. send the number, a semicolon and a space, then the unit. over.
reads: 2.3125; in
